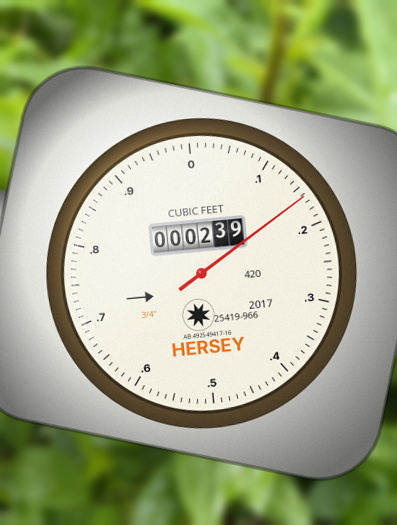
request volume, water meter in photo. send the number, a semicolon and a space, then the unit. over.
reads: 239.16; ft³
